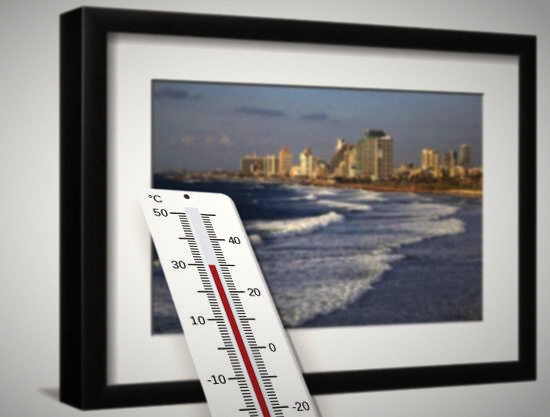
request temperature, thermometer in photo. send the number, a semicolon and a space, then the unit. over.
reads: 30; °C
